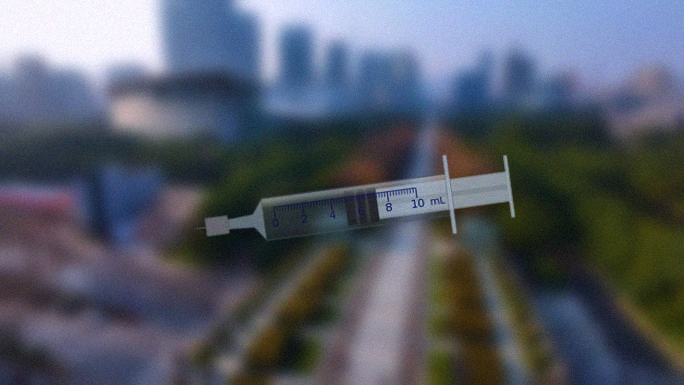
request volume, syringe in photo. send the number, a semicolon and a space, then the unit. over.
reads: 5; mL
